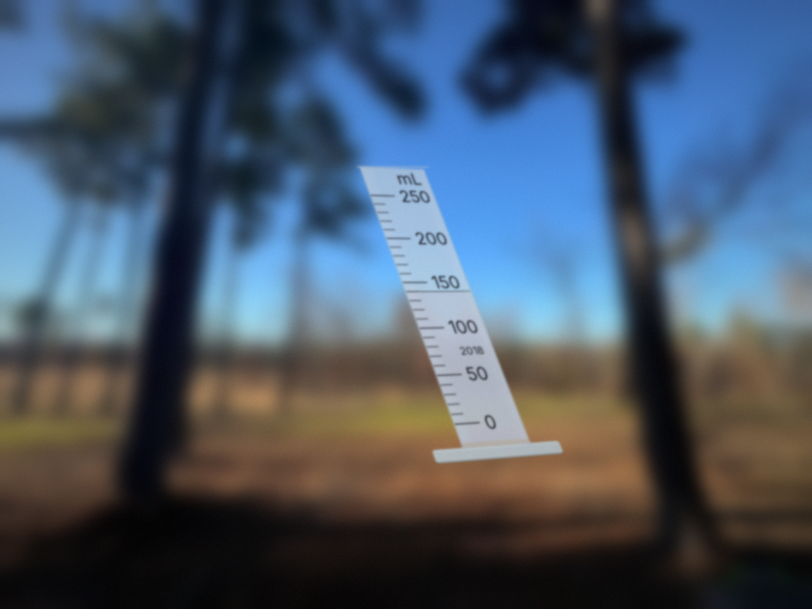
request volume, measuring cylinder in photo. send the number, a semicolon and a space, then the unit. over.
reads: 140; mL
